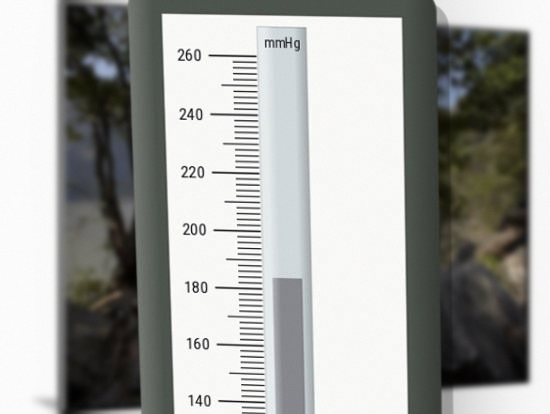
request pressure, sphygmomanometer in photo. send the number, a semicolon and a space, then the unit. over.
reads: 184; mmHg
